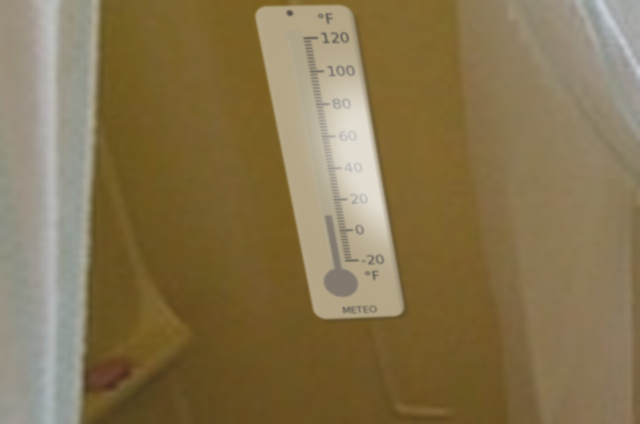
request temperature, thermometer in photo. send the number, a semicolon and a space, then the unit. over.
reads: 10; °F
